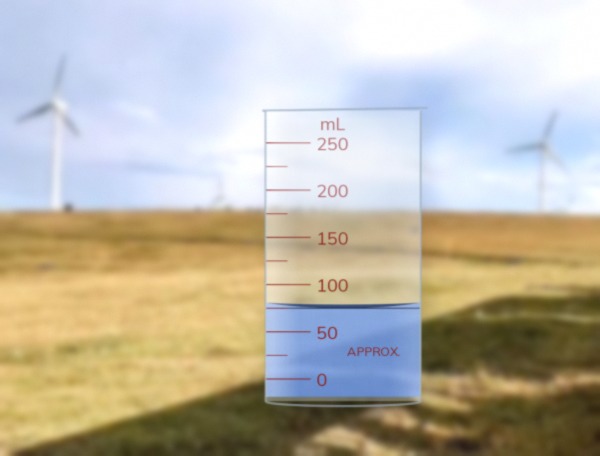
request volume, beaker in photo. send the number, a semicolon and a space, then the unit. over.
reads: 75; mL
